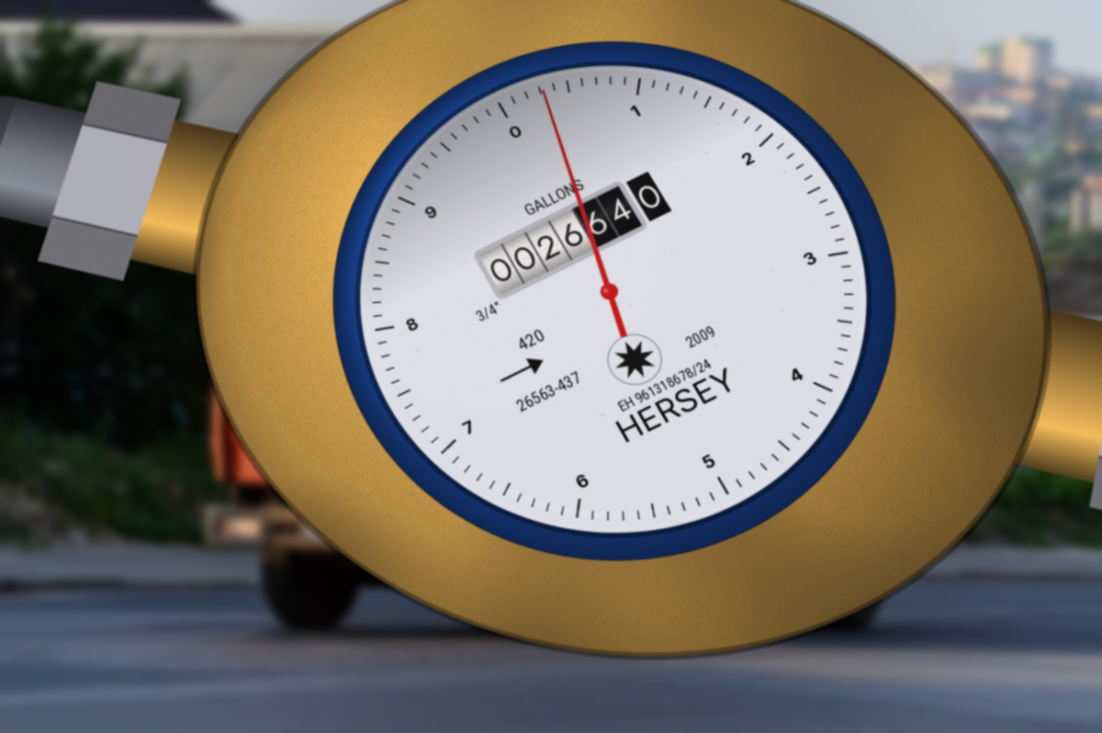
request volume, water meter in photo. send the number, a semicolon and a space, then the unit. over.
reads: 26640.3; gal
